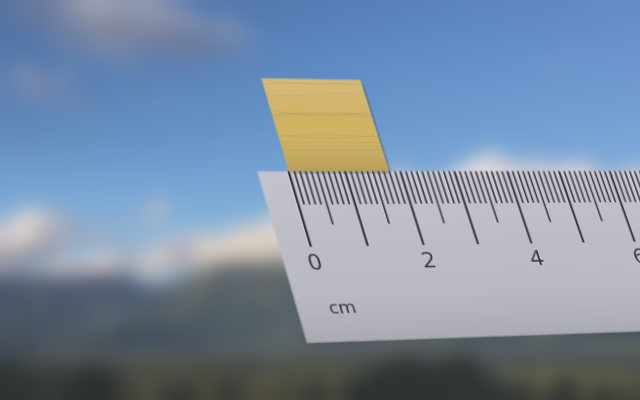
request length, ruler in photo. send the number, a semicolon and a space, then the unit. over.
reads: 1.8; cm
